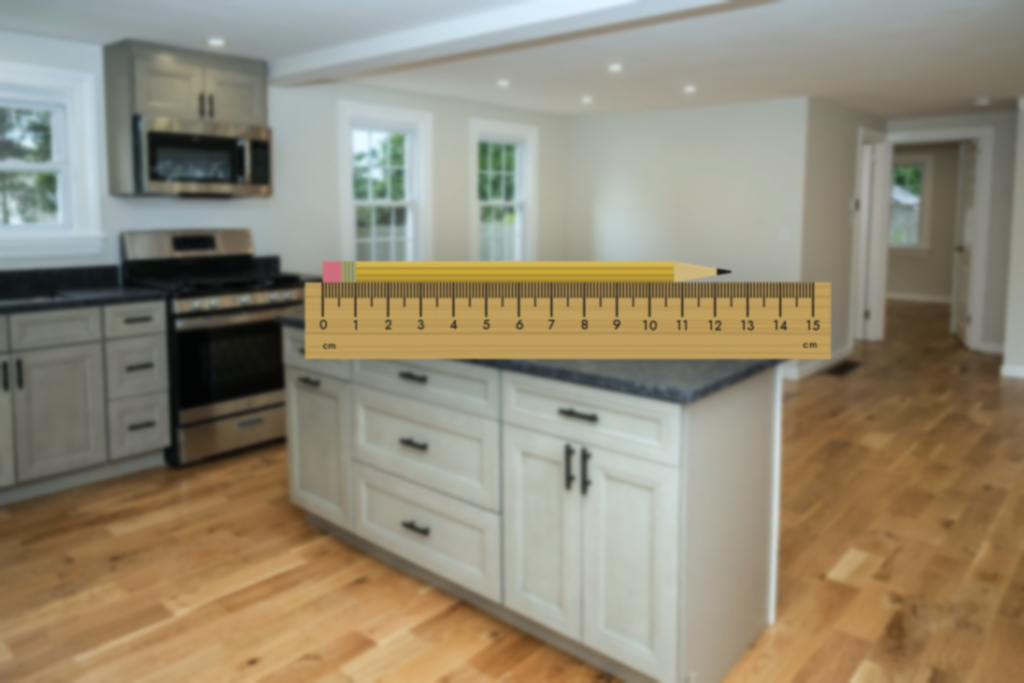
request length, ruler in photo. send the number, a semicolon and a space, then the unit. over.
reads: 12.5; cm
